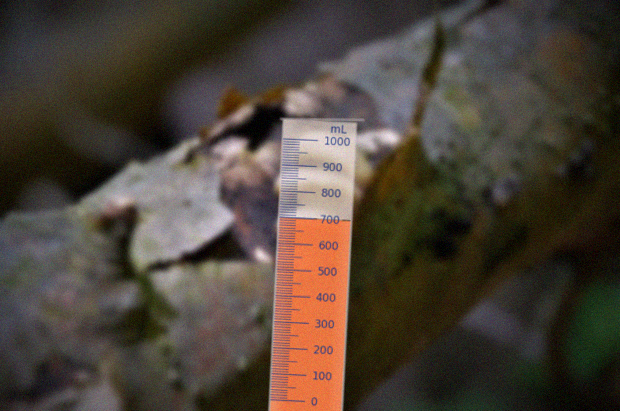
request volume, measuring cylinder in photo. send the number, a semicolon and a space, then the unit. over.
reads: 700; mL
